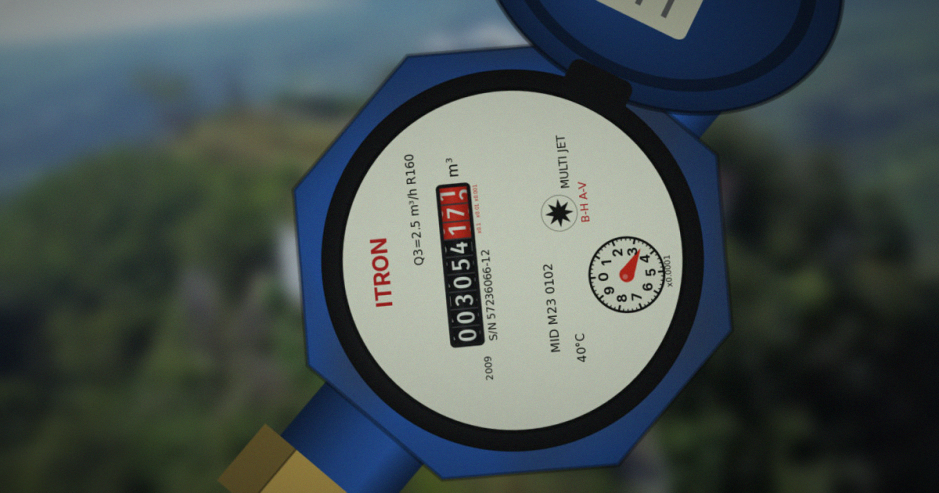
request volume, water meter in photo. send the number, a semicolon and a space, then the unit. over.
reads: 3054.1713; m³
